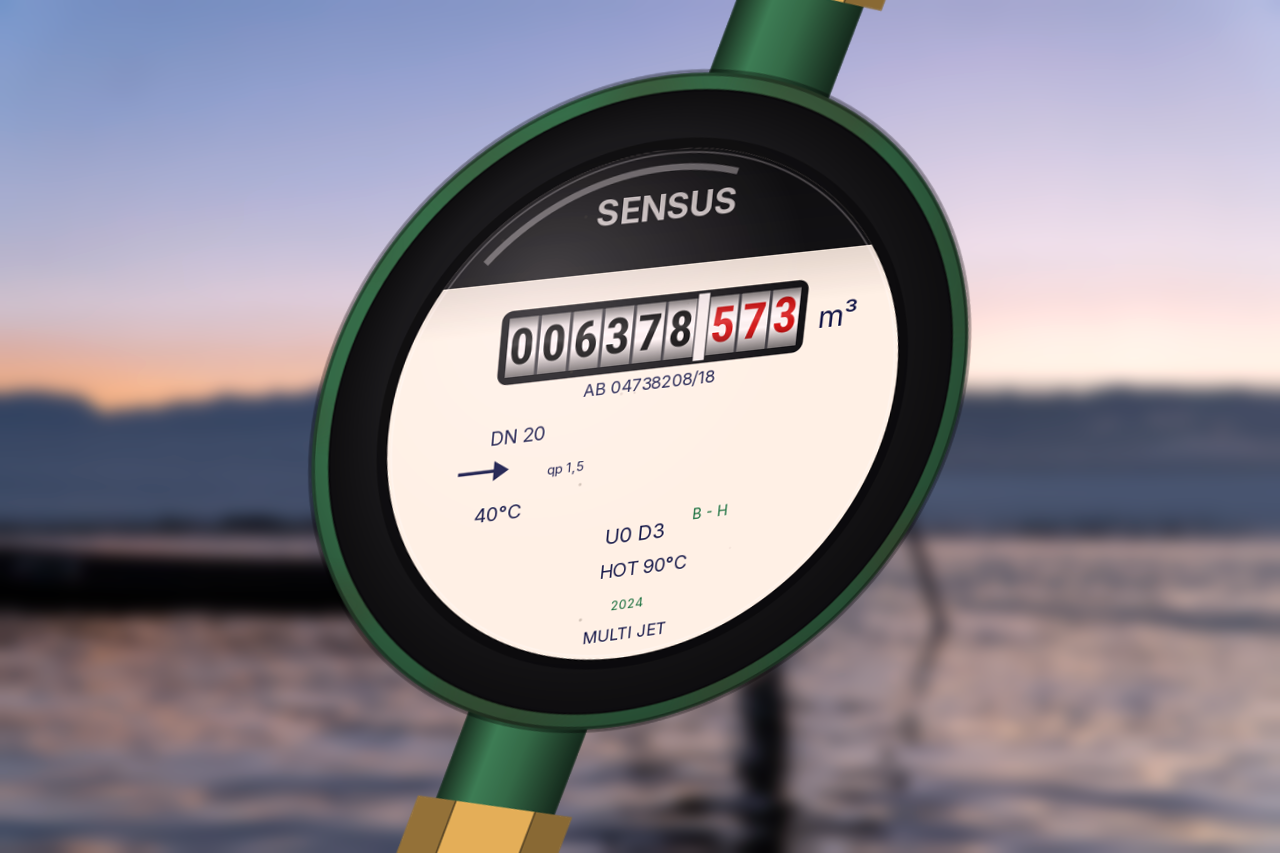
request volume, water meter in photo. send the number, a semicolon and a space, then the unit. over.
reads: 6378.573; m³
